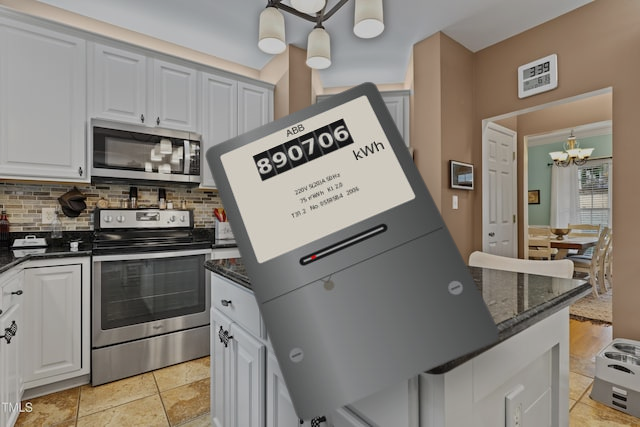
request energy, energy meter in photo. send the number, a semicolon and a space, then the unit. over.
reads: 890706; kWh
